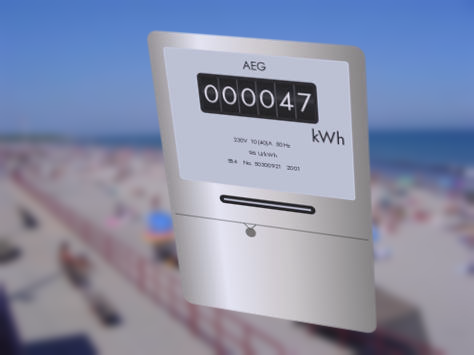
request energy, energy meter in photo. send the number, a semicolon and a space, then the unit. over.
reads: 47; kWh
